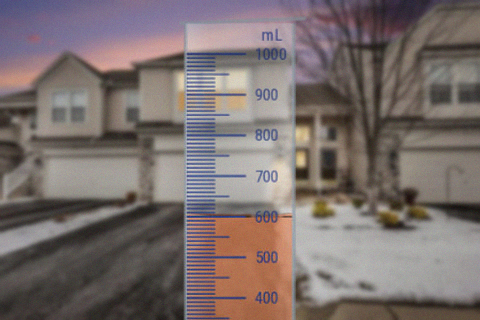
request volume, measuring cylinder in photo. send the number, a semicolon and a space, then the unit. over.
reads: 600; mL
